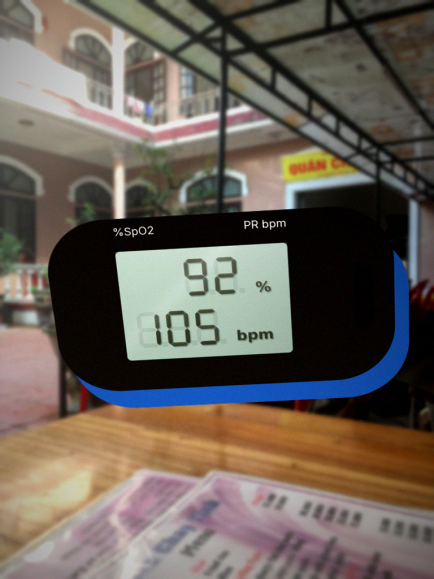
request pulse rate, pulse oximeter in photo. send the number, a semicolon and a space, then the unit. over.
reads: 105; bpm
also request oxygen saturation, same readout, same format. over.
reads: 92; %
